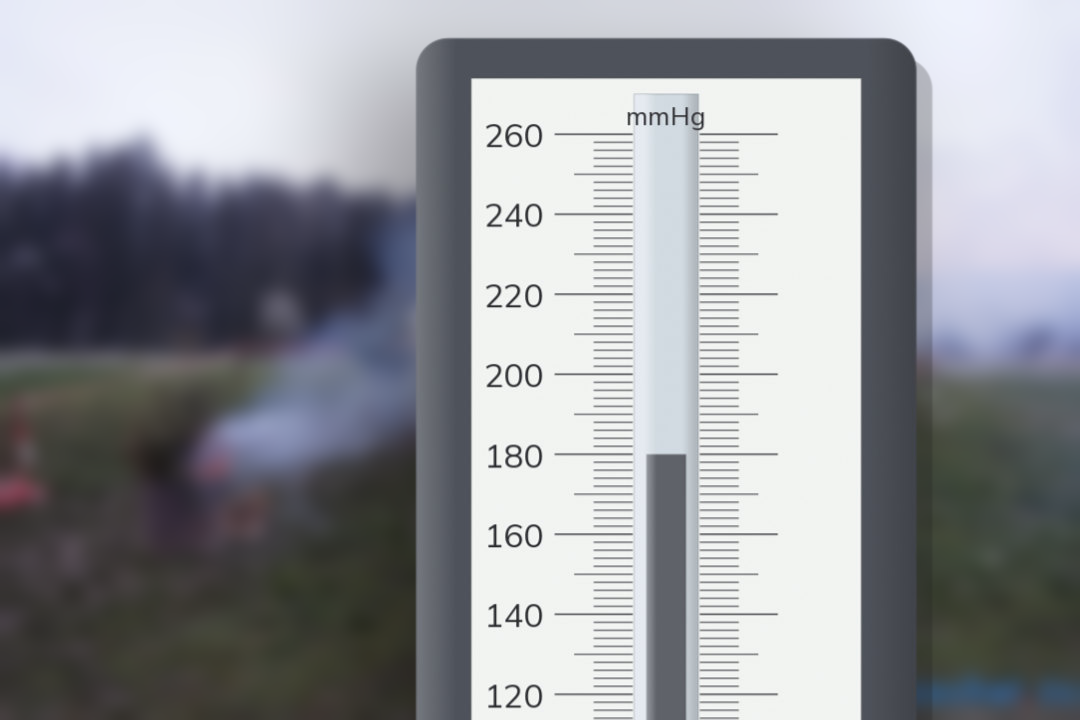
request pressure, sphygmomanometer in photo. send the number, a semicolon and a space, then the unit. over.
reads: 180; mmHg
